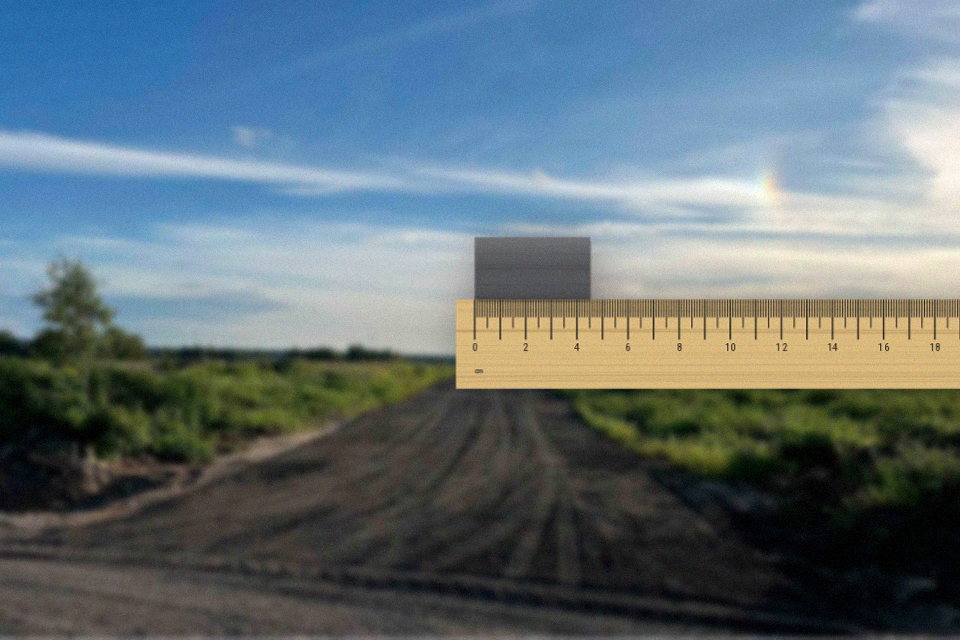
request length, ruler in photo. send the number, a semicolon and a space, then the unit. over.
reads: 4.5; cm
